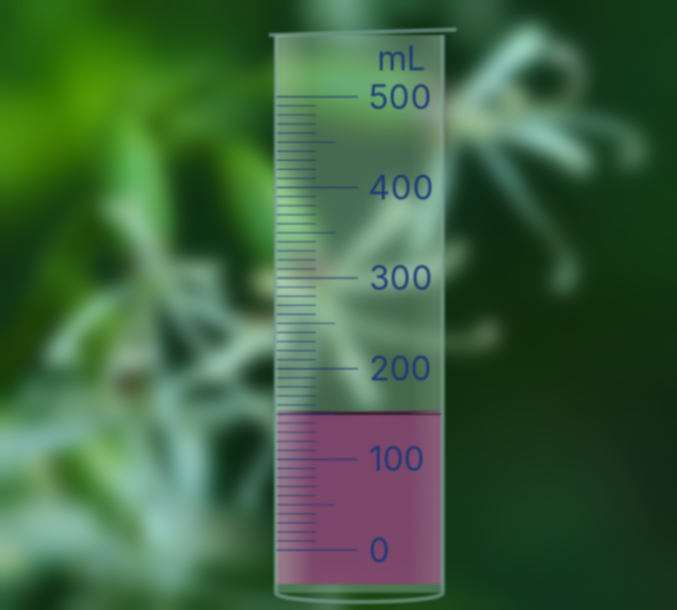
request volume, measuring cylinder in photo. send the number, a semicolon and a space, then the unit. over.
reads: 150; mL
